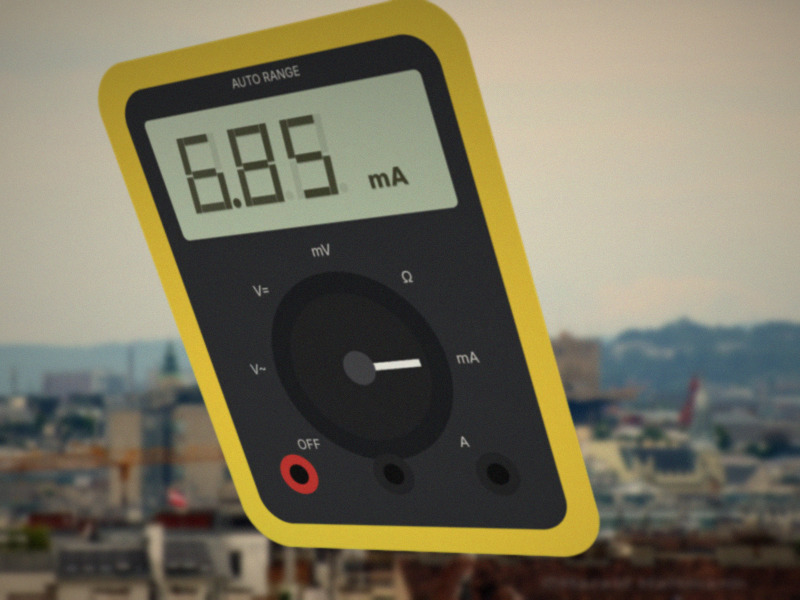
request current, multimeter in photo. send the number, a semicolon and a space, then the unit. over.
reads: 6.85; mA
